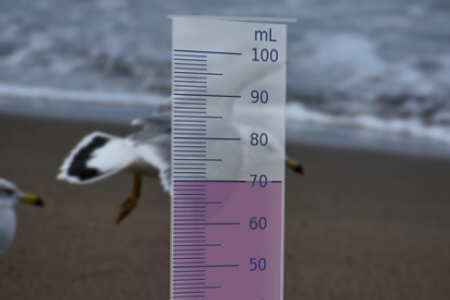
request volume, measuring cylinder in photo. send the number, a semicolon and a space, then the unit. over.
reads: 70; mL
